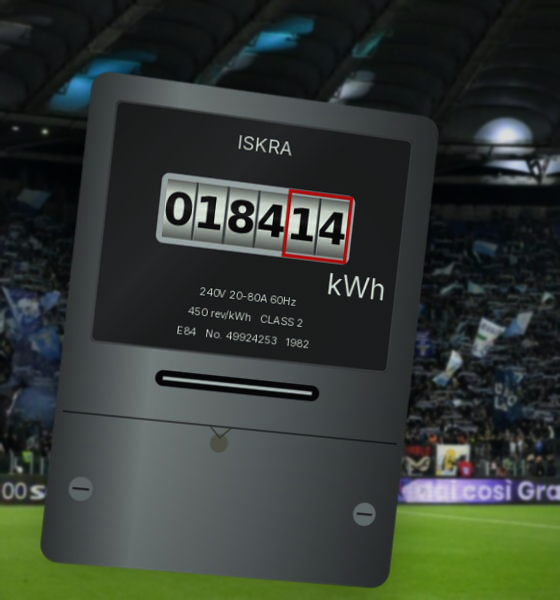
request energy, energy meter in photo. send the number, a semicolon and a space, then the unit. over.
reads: 184.14; kWh
